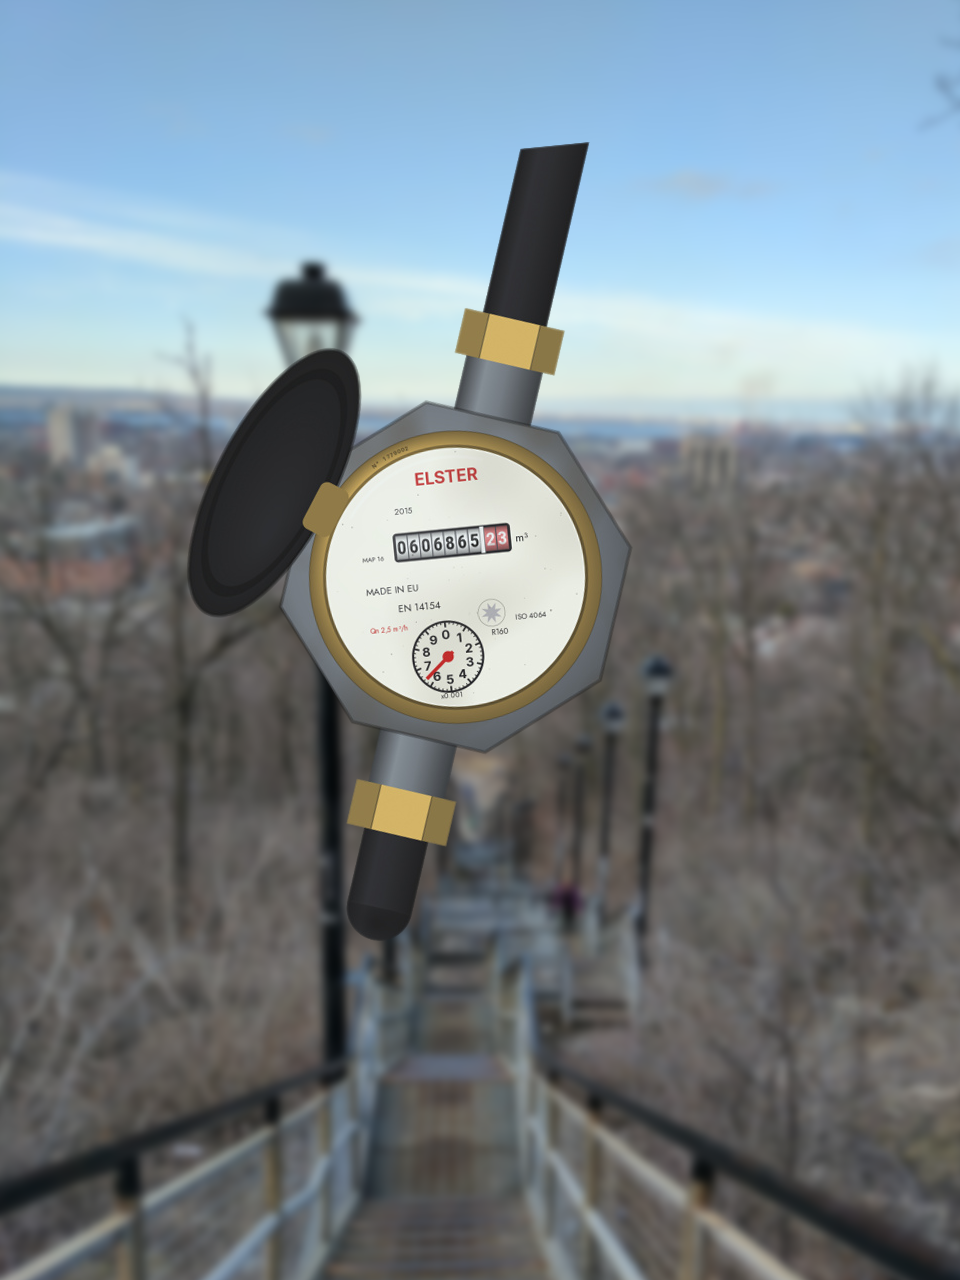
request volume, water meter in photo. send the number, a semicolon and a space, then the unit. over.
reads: 606865.236; m³
